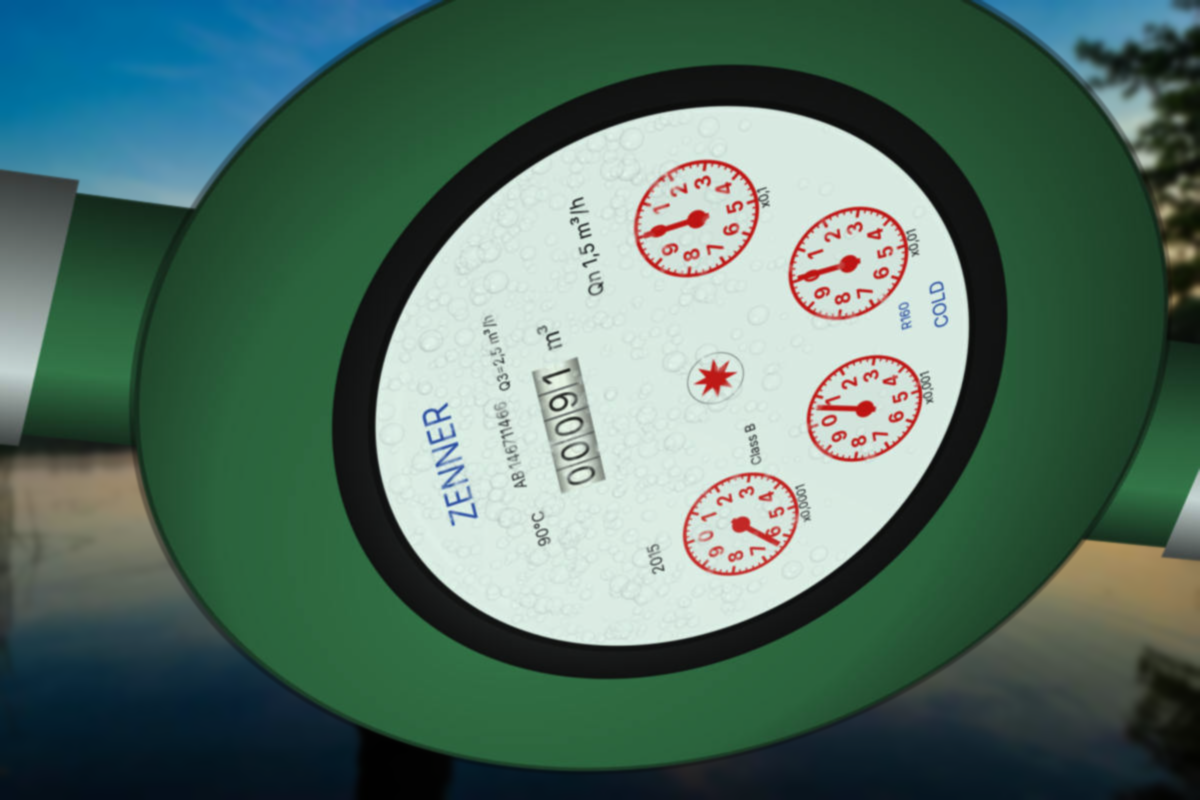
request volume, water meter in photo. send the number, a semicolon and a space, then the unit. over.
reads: 91.0006; m³
